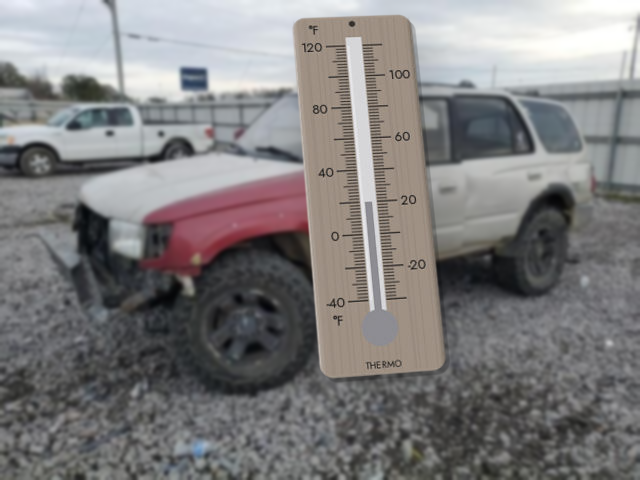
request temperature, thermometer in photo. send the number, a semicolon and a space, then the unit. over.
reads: 20; °F
